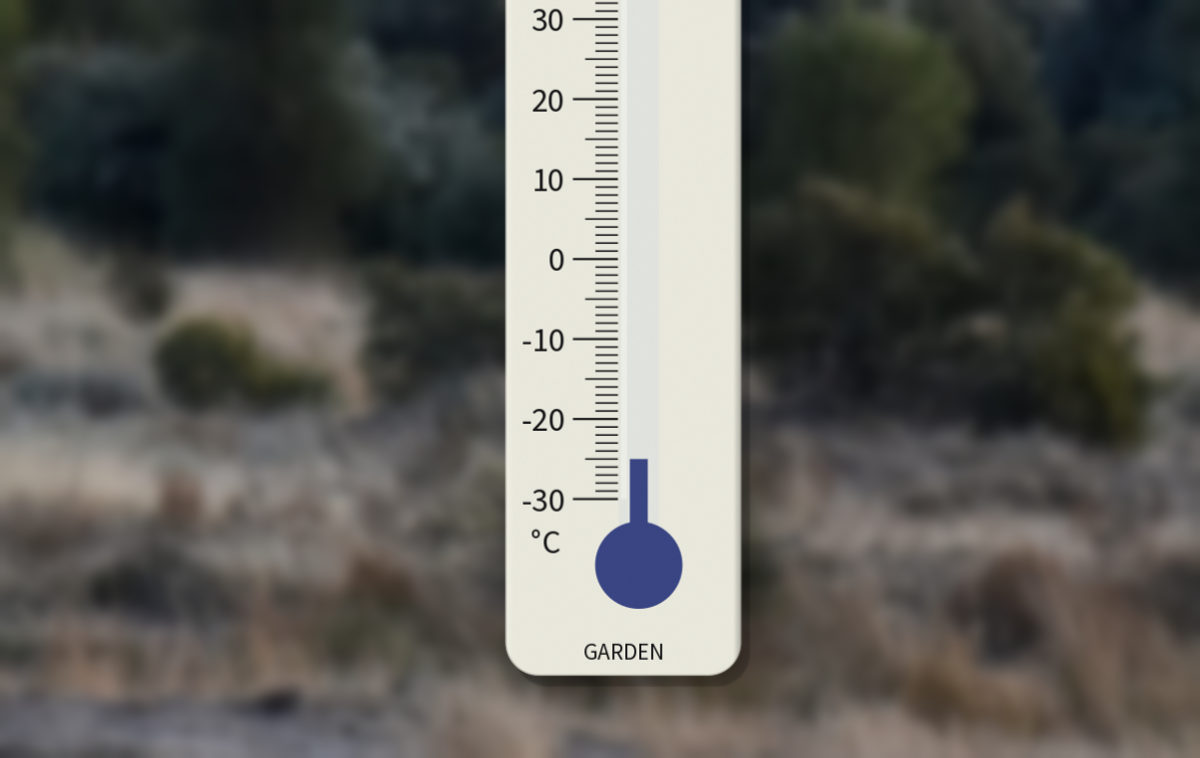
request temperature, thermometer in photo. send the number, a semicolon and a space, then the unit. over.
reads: -25; °C
